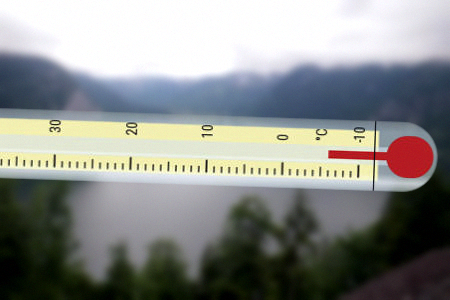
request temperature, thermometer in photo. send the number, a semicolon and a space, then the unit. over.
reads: -6; °C
